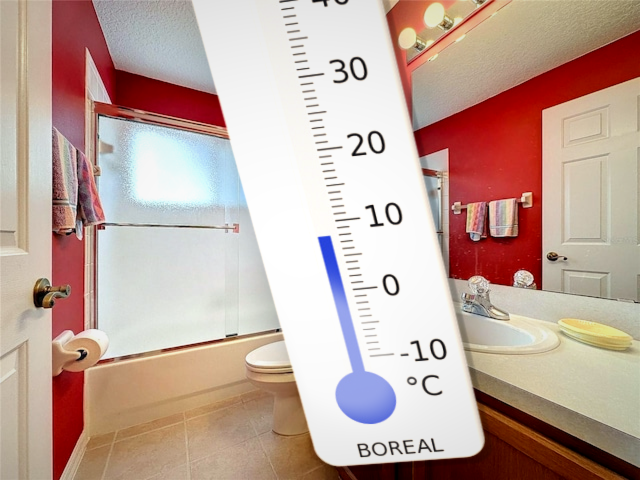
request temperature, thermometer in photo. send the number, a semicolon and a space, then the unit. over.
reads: 8; °C
